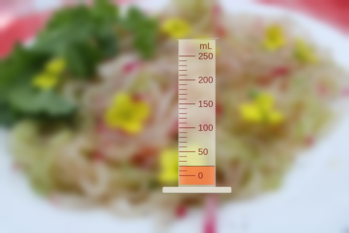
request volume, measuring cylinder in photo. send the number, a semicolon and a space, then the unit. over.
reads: 20; mL
